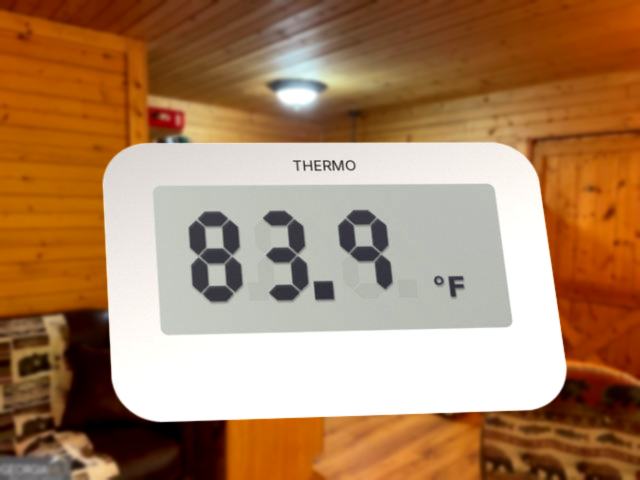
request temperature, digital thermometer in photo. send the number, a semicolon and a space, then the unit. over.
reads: 83.9; °F
